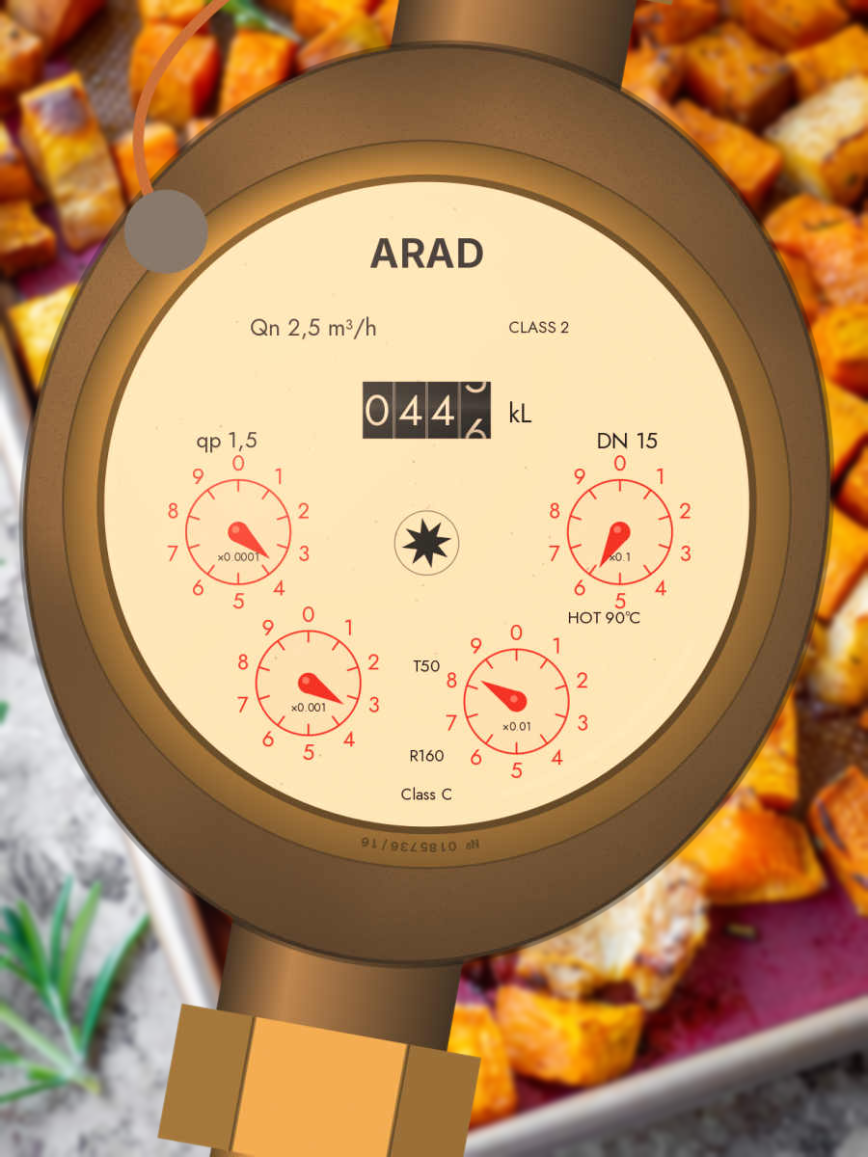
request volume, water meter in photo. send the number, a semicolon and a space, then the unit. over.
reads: 445.5833; kL
